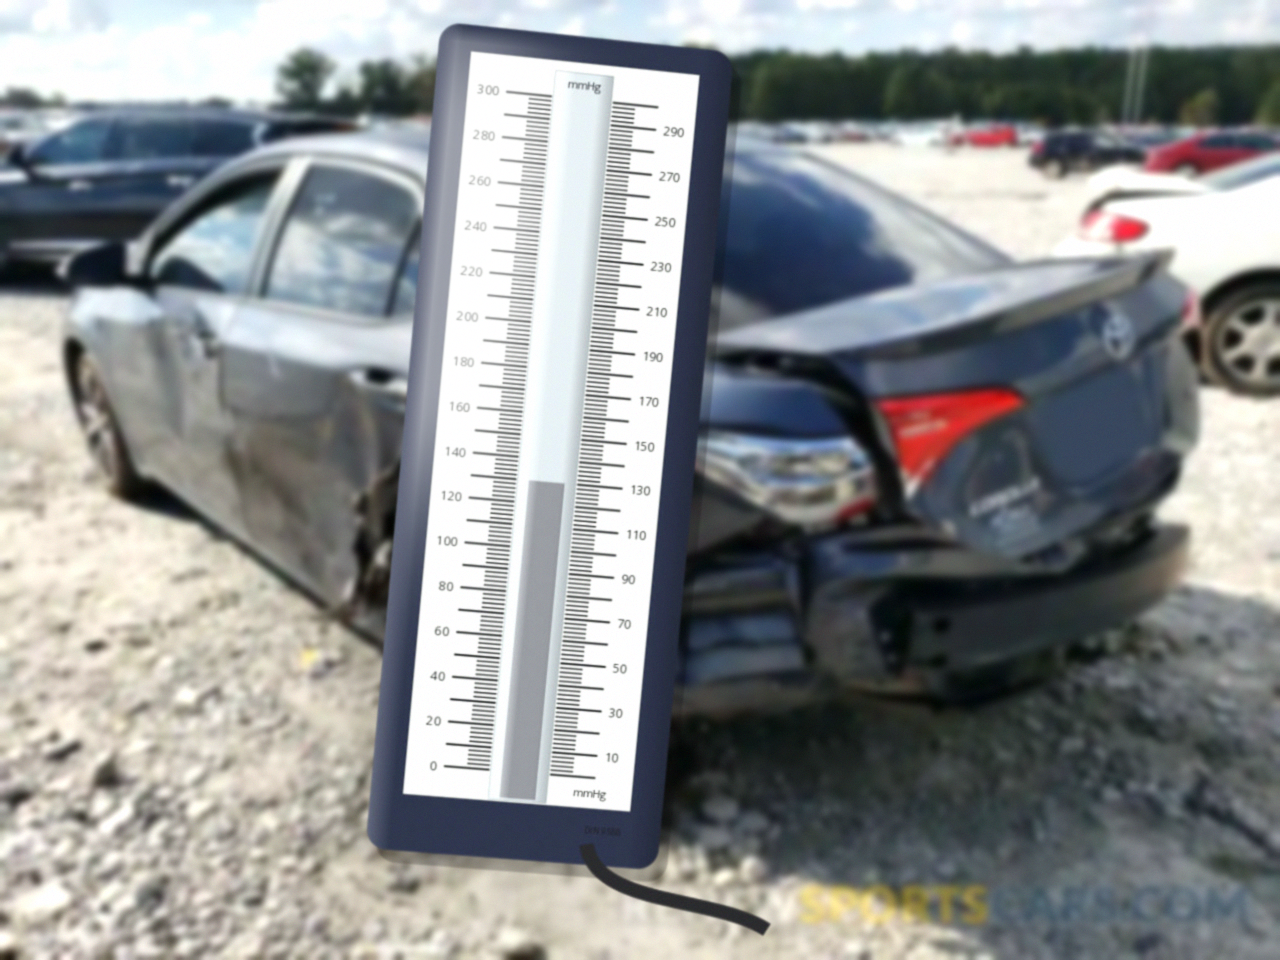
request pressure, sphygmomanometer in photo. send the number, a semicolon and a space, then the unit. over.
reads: 130; mmHg
